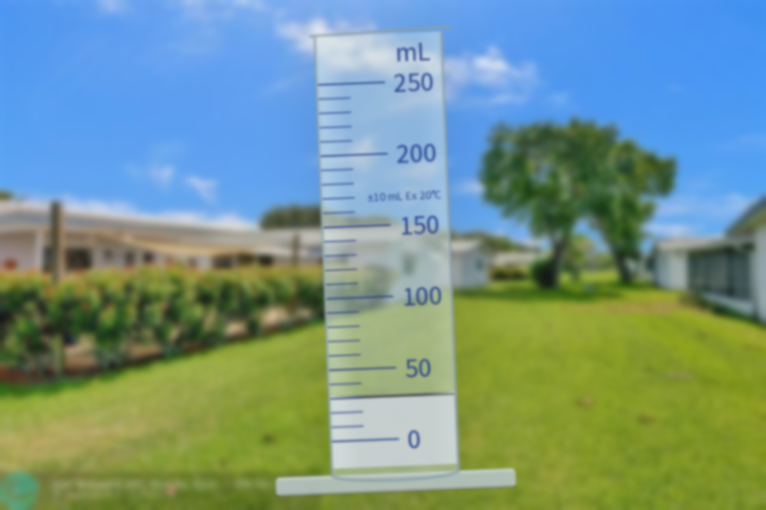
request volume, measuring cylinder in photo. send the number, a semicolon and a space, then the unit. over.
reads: 30; mL
